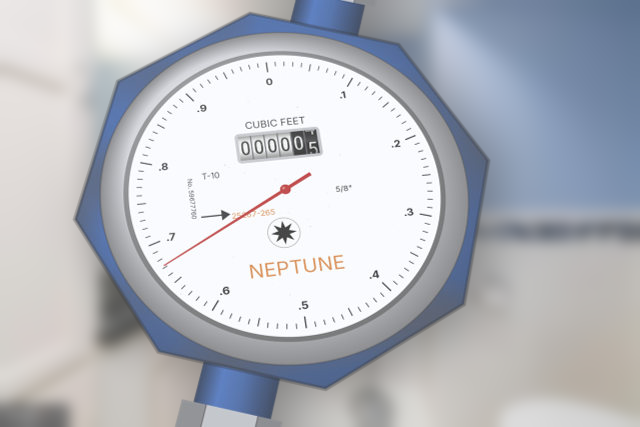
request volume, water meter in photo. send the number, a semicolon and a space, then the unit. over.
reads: 4.67; ft³
